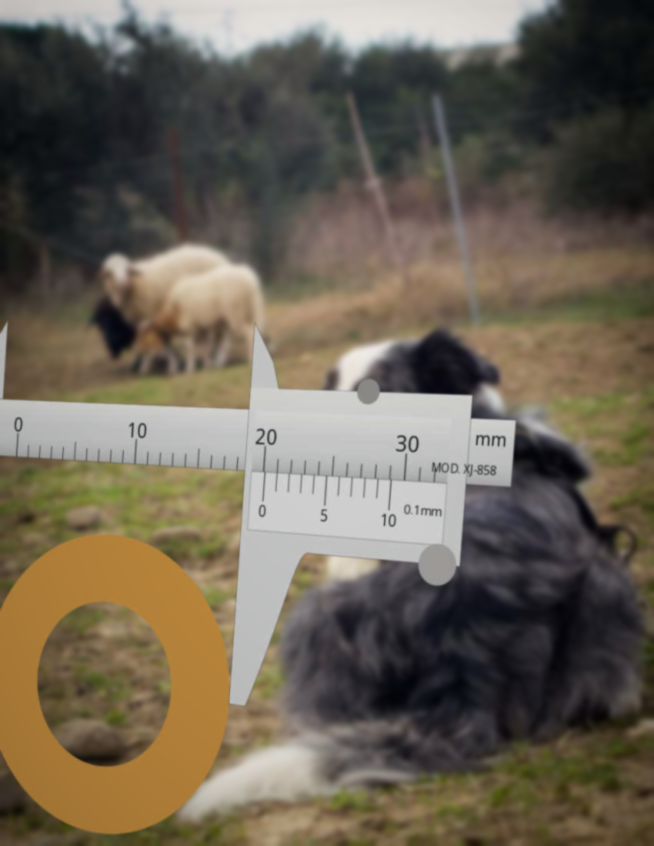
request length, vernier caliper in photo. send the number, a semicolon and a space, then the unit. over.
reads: 20.1; mm
